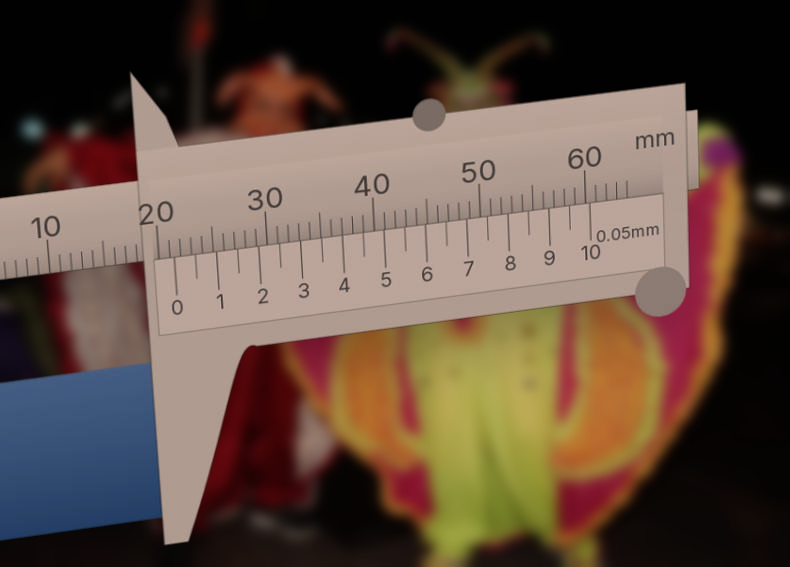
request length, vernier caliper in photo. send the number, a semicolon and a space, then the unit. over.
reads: 21.4; mm
